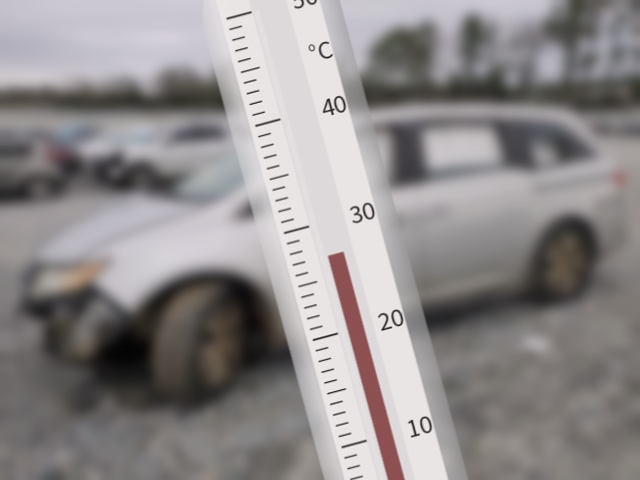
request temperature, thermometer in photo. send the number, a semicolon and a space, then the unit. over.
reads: 27; °C
